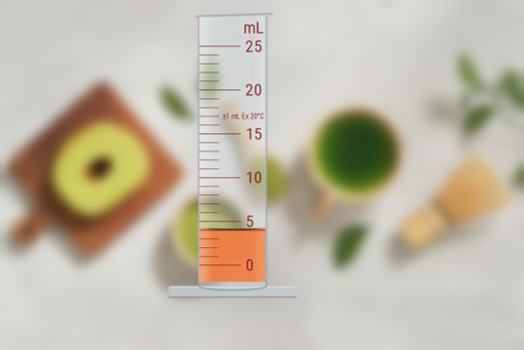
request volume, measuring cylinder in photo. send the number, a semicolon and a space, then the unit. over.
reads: 4; mL
